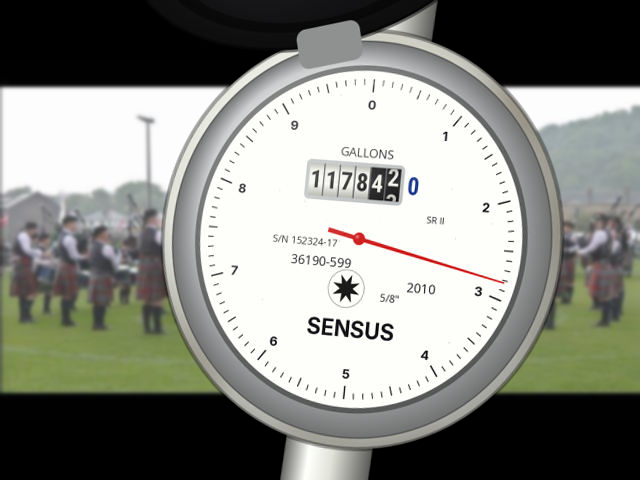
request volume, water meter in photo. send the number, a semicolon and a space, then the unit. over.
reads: 1178422.8; gal
